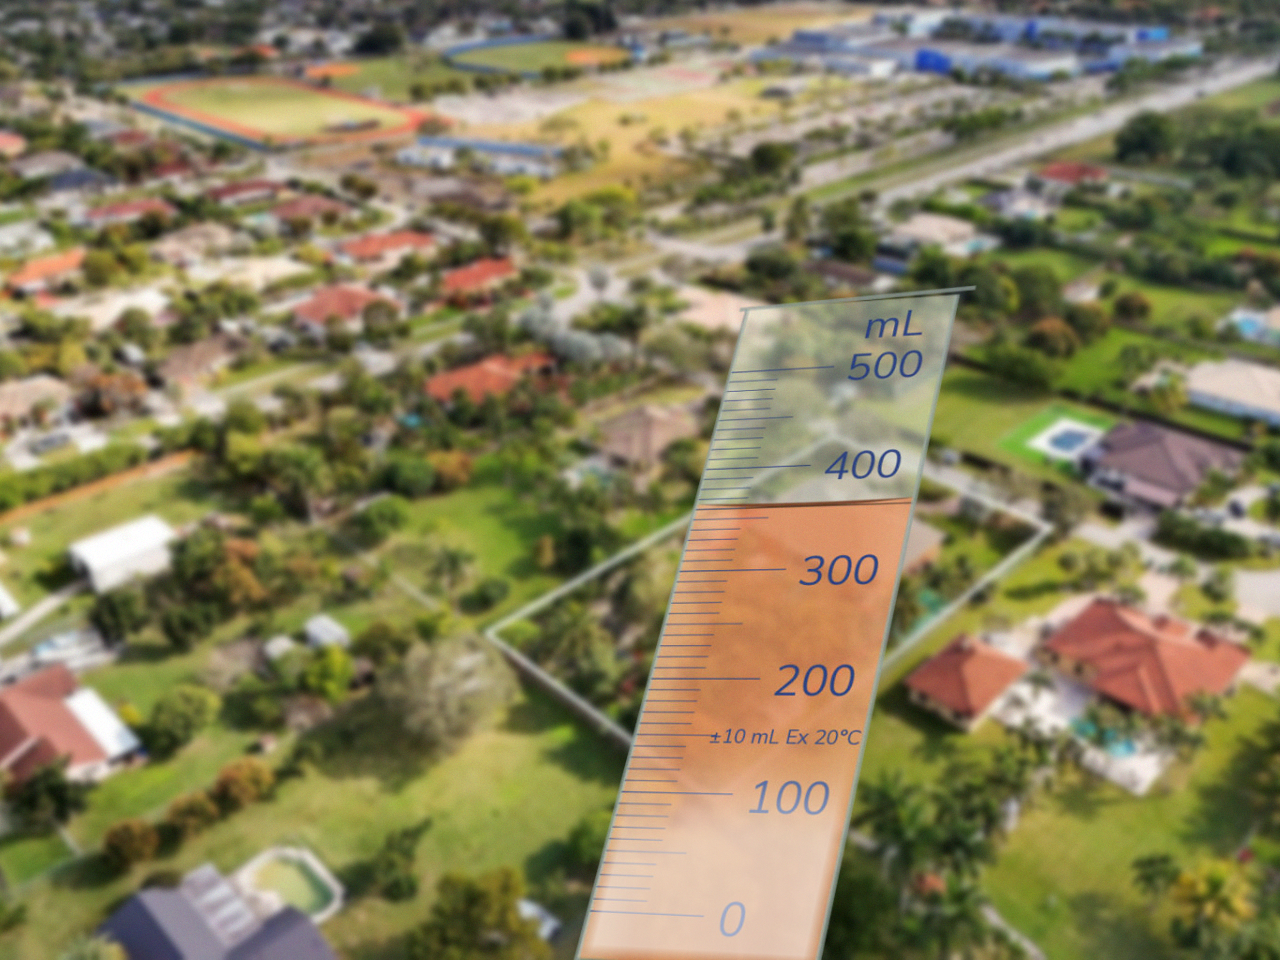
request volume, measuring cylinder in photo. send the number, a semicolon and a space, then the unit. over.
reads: 360; mL
